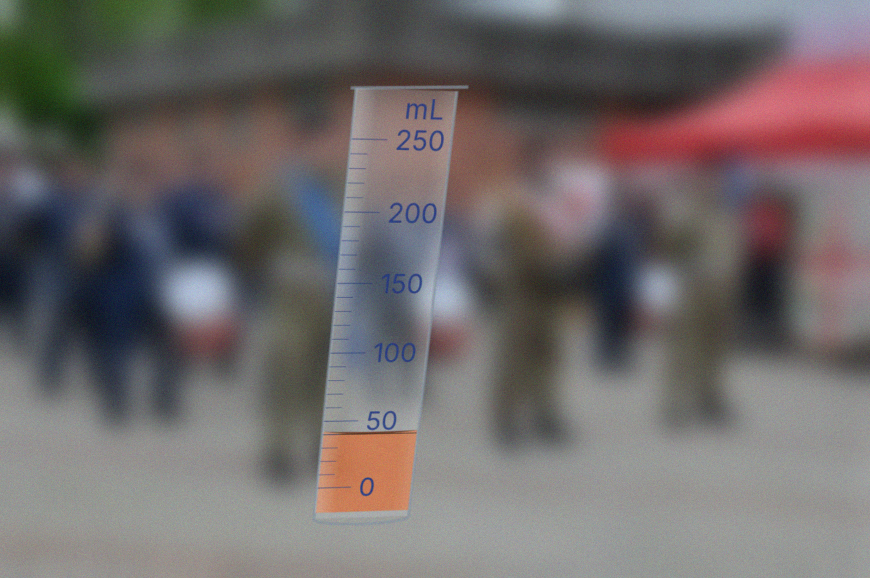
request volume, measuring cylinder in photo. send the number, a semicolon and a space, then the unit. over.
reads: 40; mL
